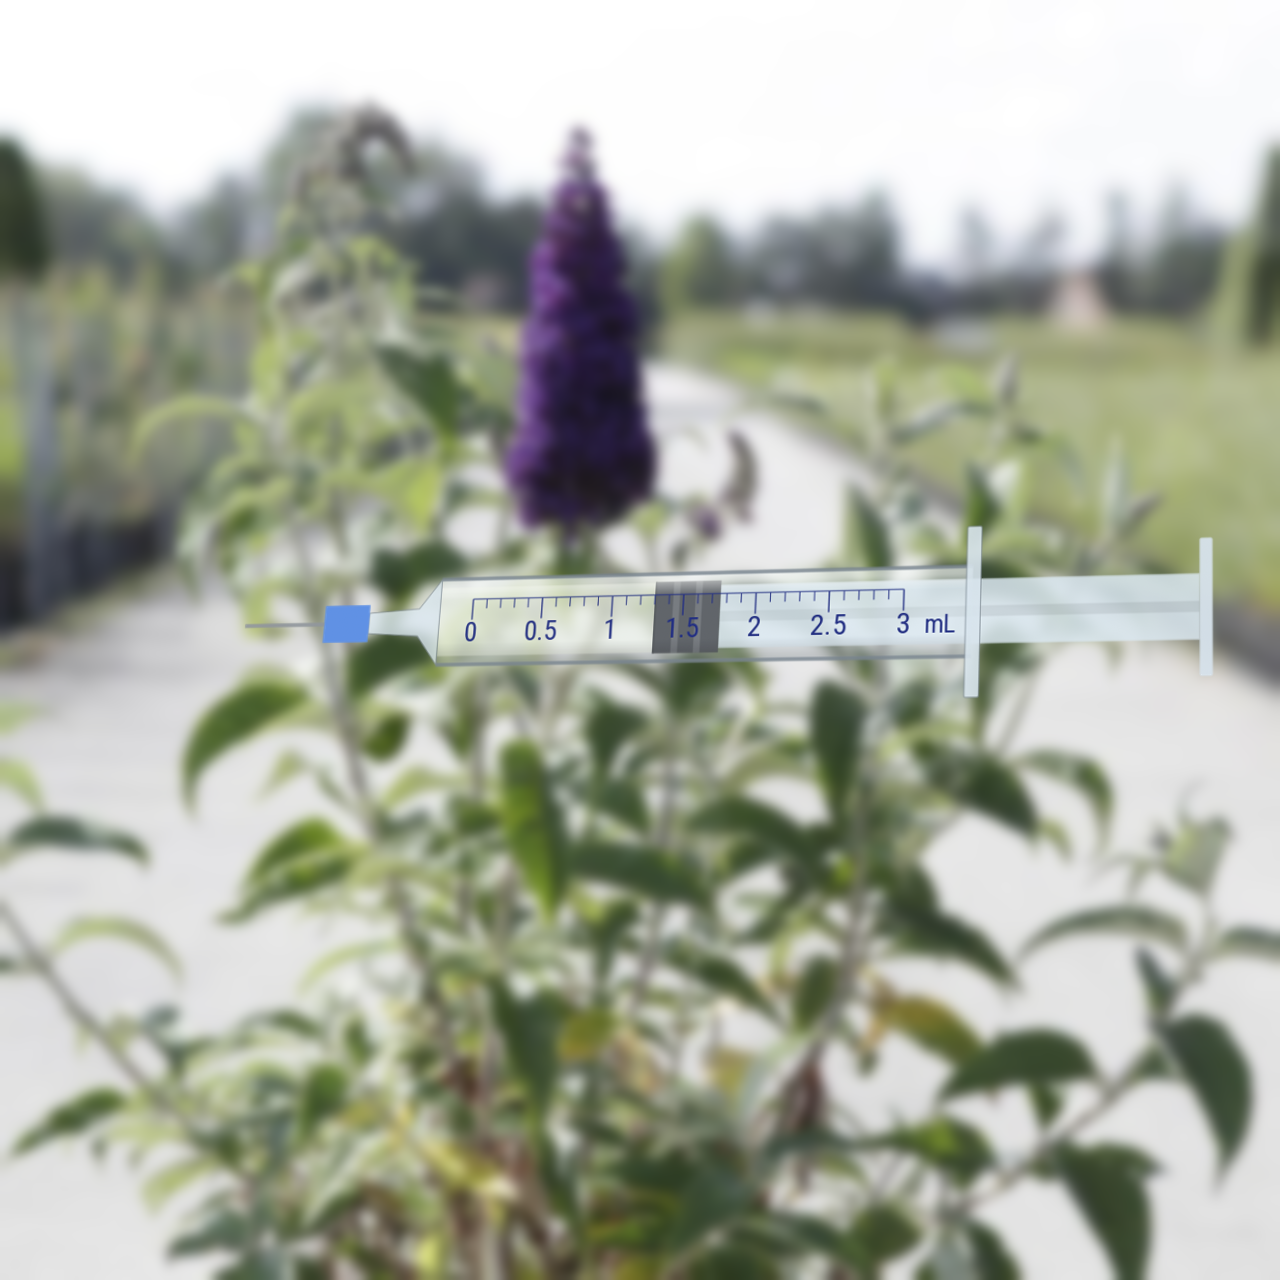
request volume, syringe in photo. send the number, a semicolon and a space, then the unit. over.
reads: 1.3; mL
